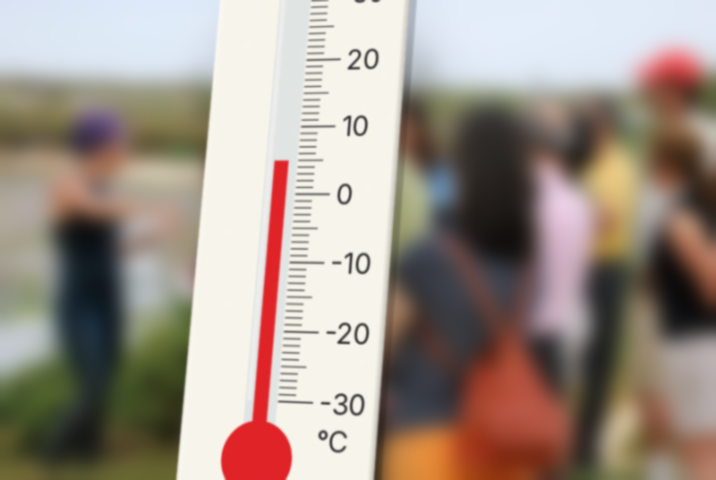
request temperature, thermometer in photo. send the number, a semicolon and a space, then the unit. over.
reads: 5; °C
